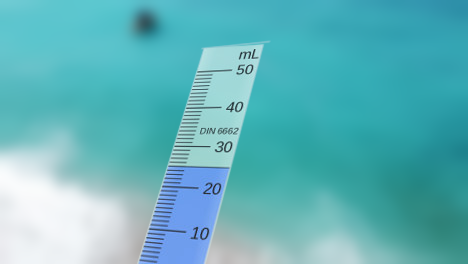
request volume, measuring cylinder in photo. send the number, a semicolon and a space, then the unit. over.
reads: 25; mL
